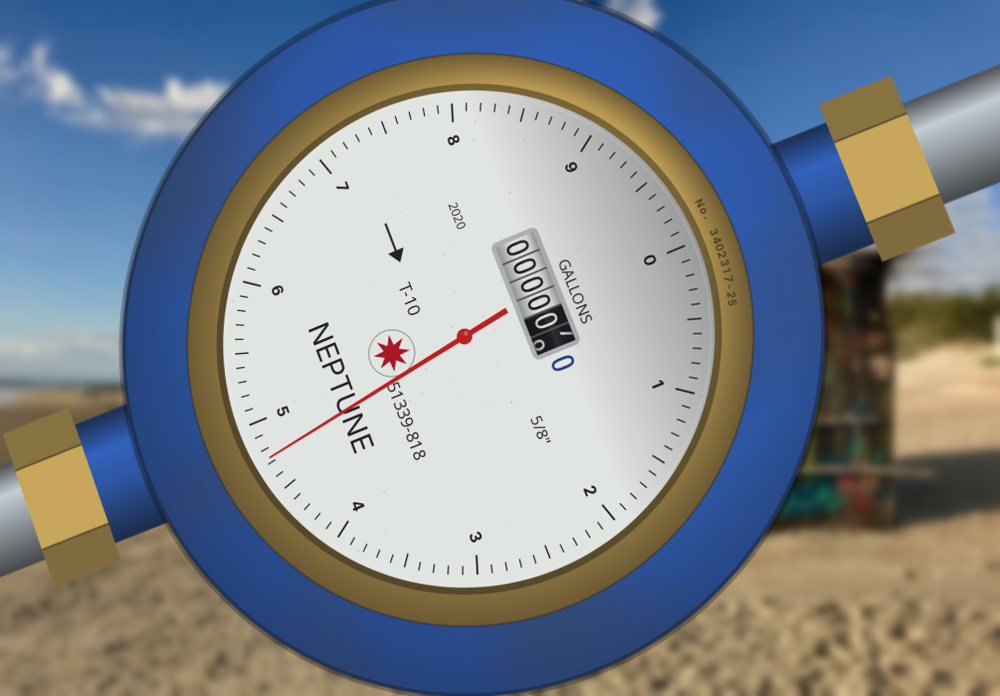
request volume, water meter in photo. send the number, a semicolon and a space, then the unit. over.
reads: 74.7; gal
